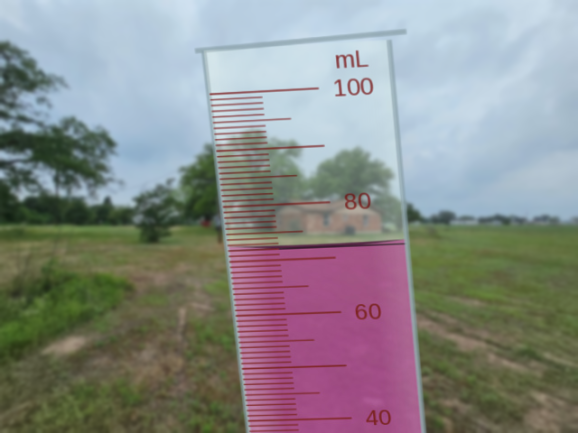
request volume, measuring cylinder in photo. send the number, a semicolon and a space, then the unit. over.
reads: 72; mL
